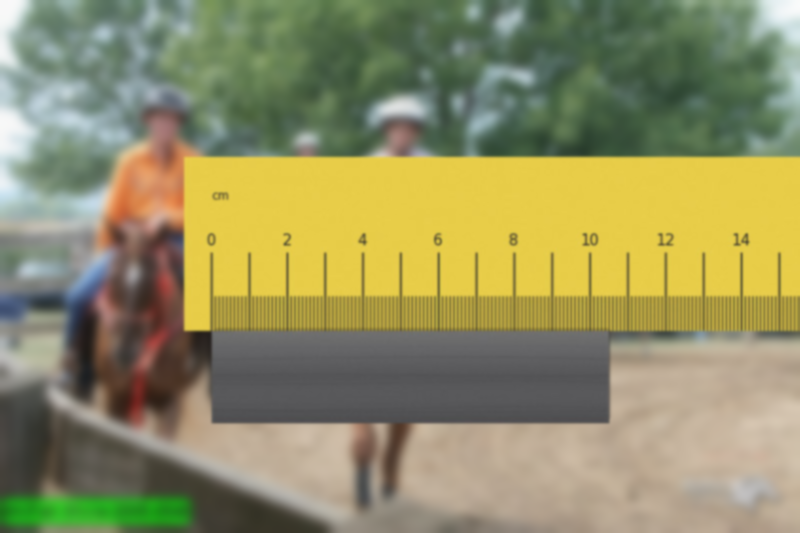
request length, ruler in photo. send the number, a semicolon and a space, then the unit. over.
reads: 10.5; cm
